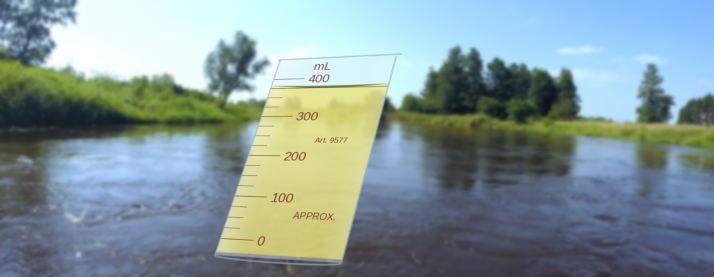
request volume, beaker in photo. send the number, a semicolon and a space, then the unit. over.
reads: 375; mL
